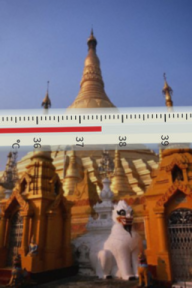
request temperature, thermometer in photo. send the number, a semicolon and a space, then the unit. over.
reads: 37.5; °C
